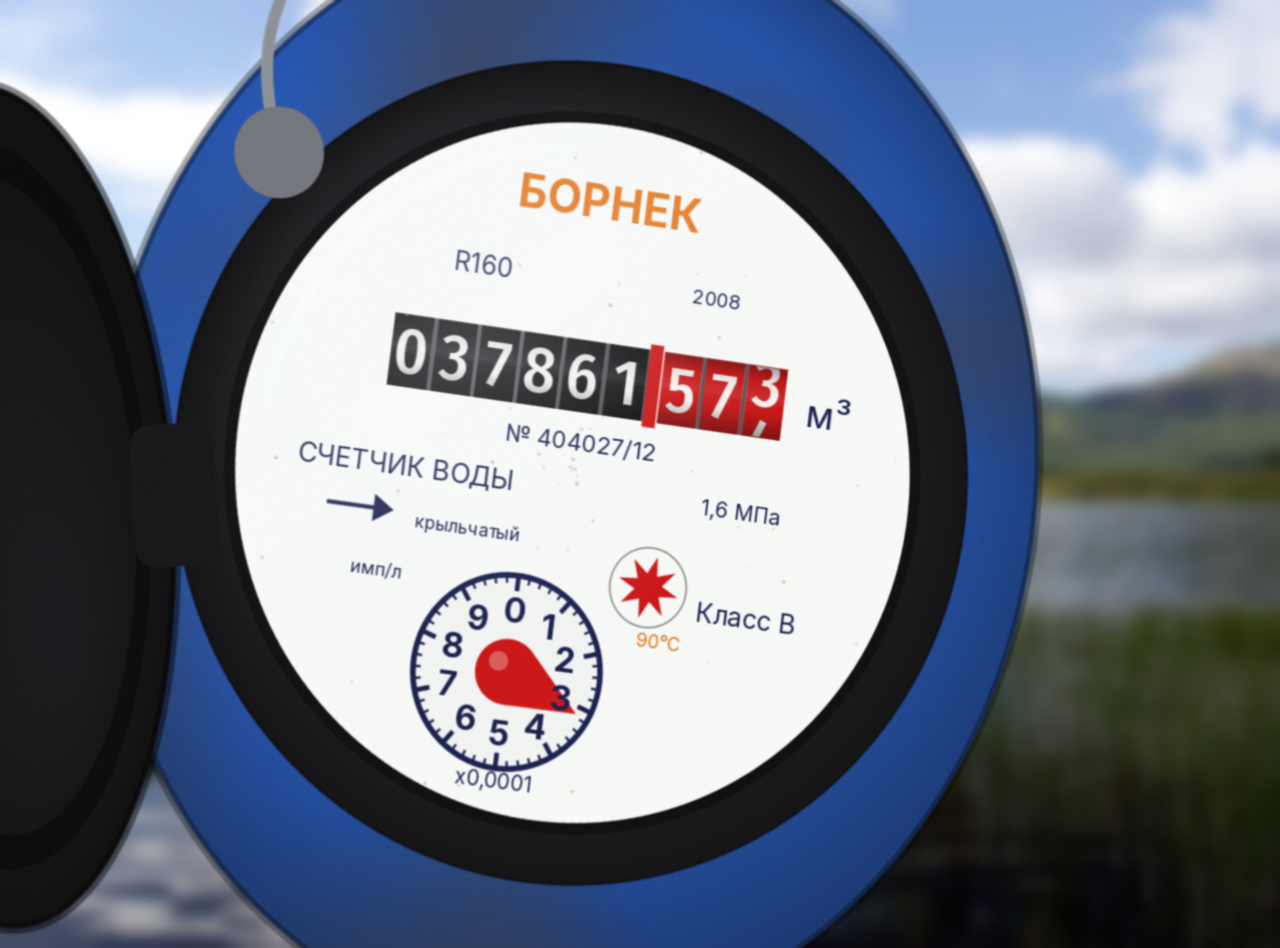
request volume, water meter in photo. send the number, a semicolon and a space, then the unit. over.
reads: 37861.5733; m³
